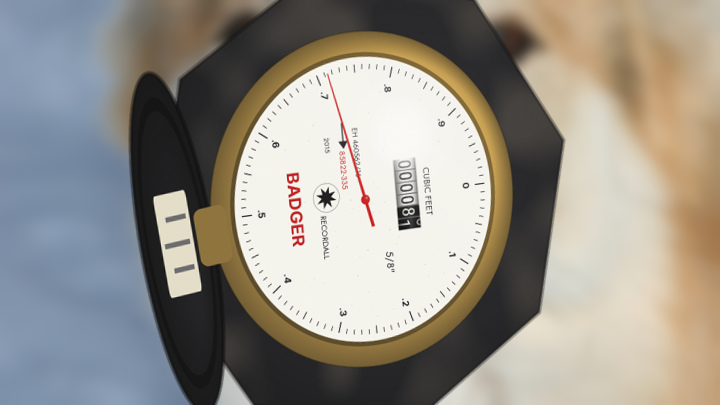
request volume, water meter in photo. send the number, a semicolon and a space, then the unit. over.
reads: 80.71; ft³
